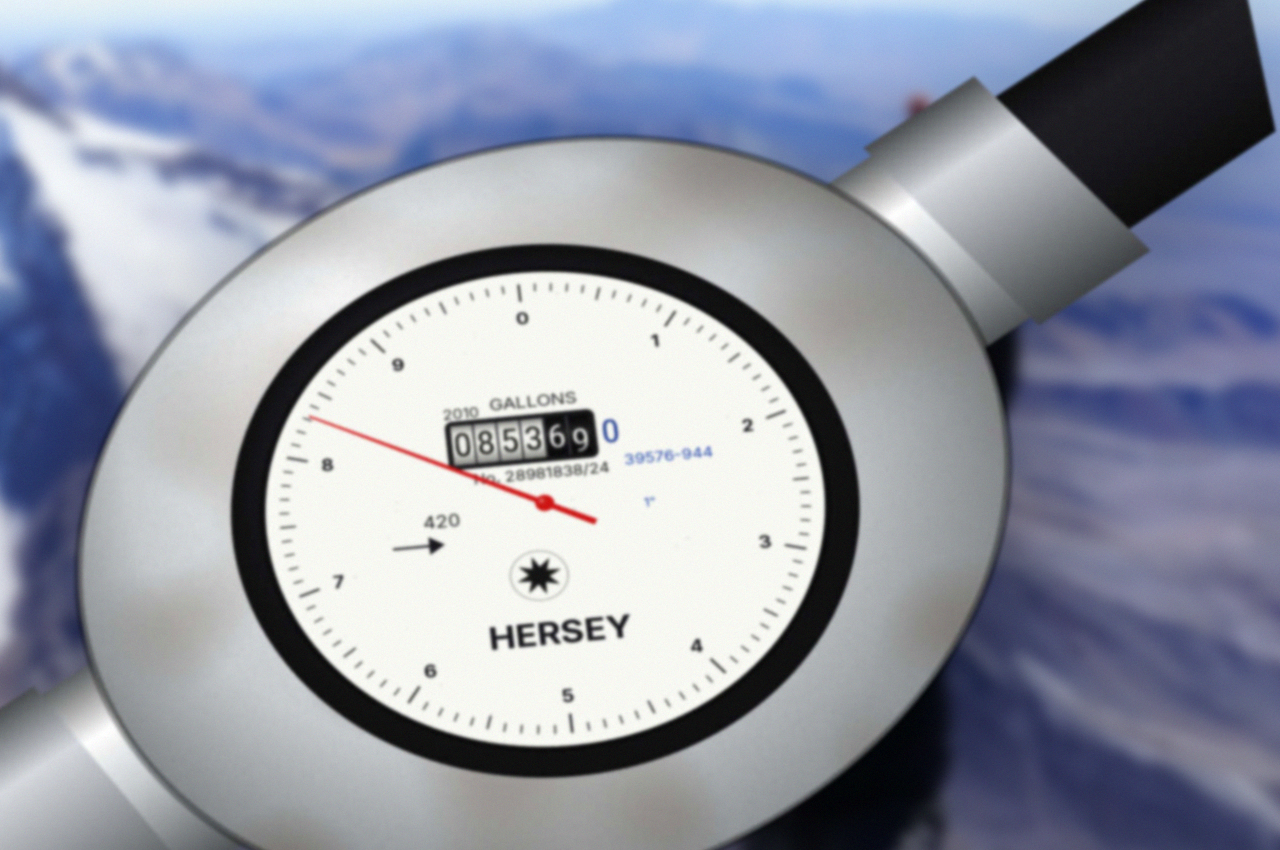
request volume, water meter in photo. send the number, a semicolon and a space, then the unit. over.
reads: 853688.3; gal
